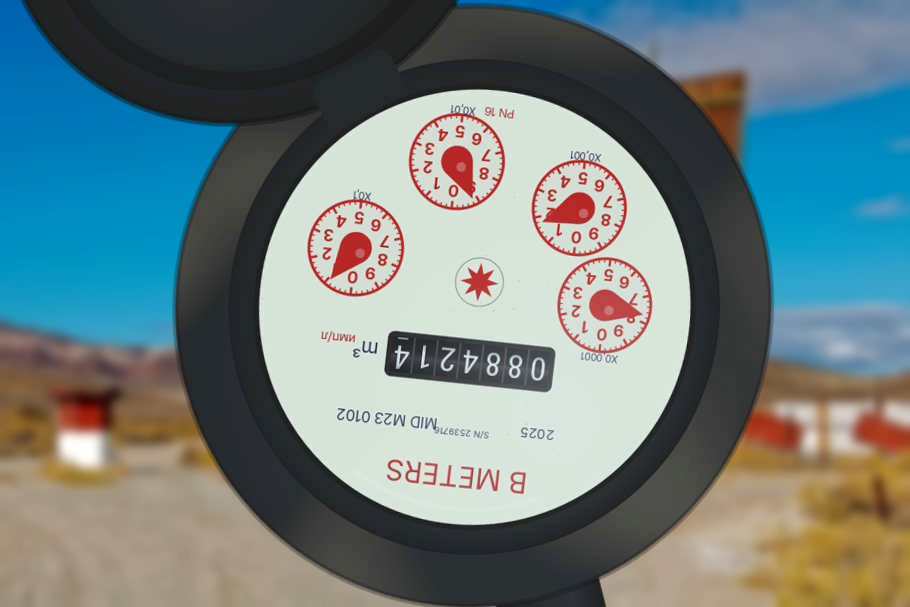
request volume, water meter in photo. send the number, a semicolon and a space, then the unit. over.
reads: 884214.0917; m³
